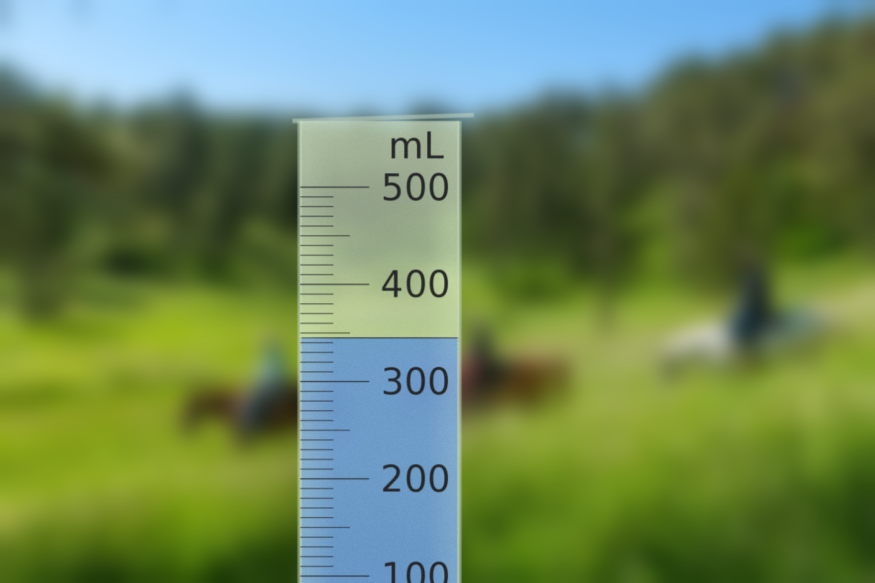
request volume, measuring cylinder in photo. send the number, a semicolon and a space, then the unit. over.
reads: 345; mL
